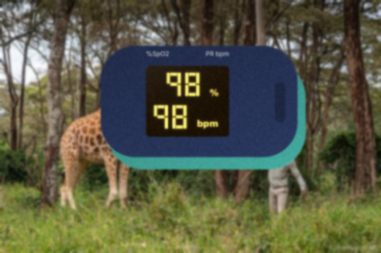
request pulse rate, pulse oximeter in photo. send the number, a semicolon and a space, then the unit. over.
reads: 98; bpm
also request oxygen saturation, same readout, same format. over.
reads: 98; %
